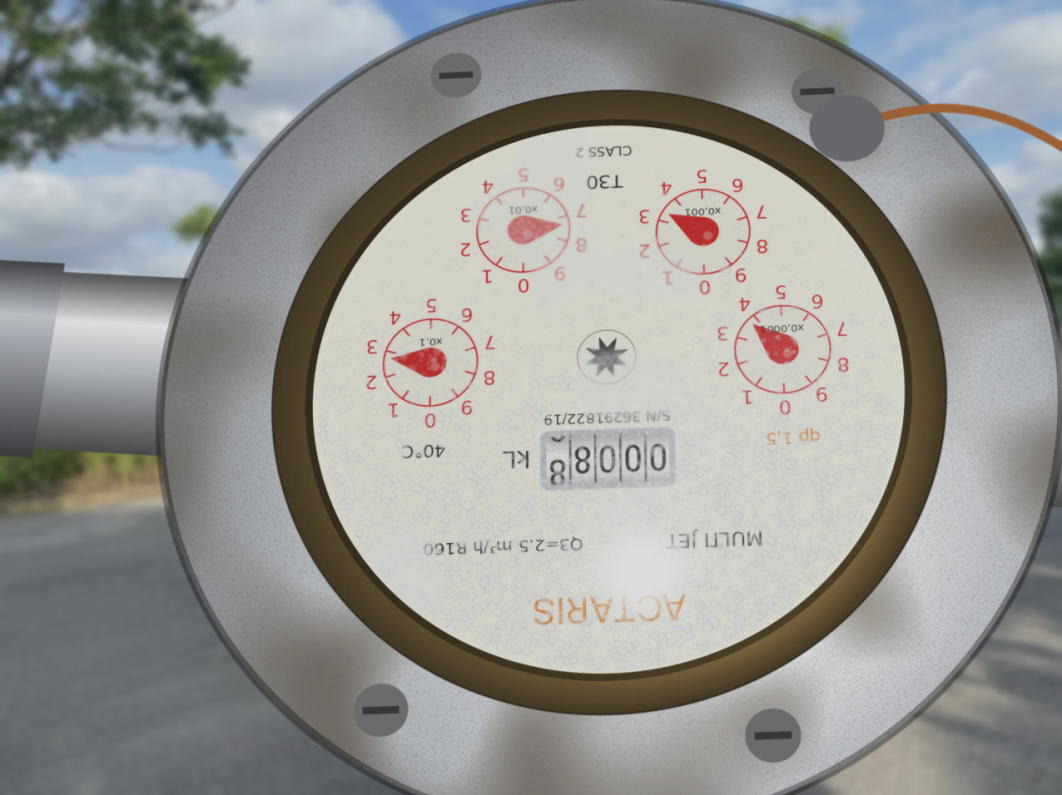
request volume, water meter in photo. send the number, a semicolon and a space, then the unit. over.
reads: 88.2733; kL
